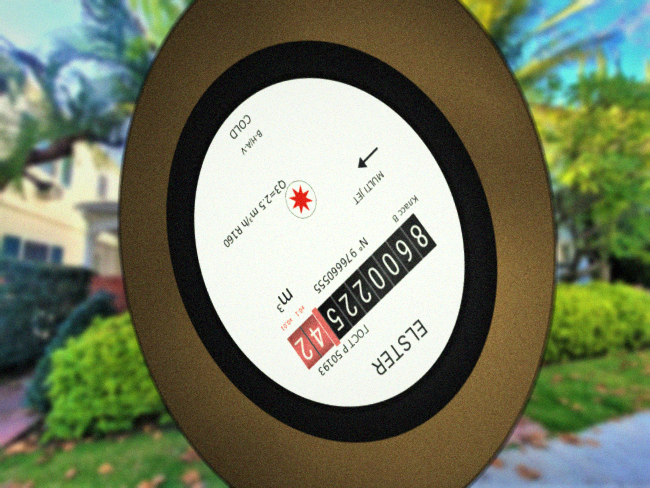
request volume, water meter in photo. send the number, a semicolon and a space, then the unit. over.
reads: 8600225.42; m³
